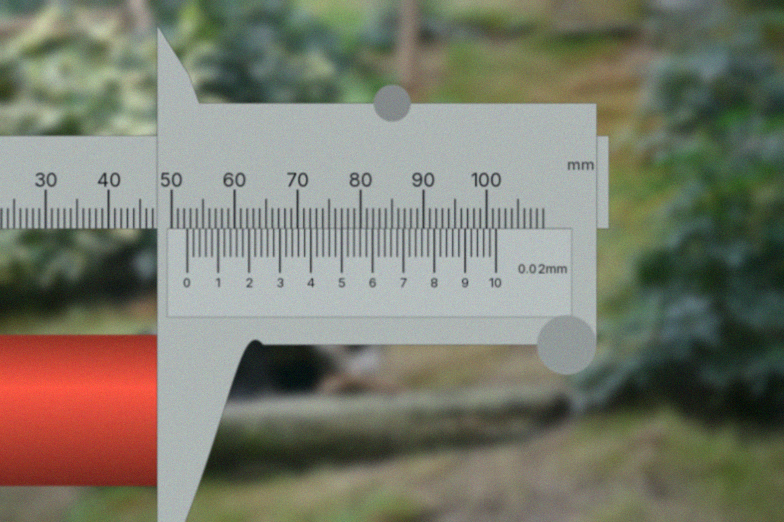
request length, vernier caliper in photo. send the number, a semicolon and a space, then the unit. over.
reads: 52.5; mm
